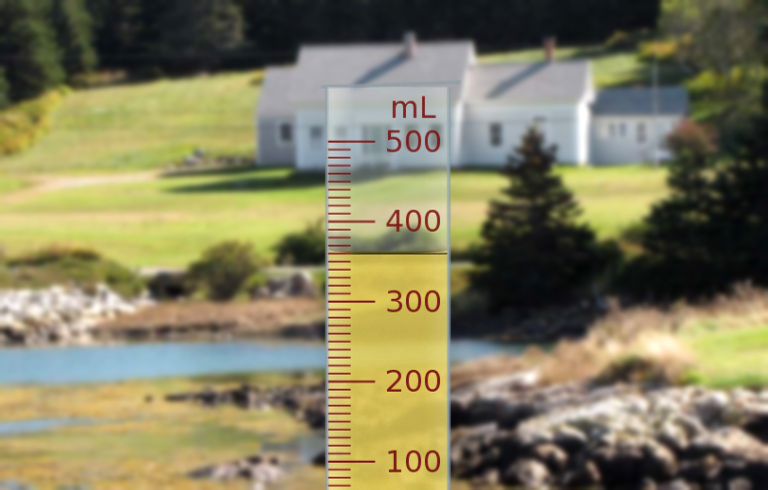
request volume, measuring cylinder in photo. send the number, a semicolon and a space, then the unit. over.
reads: 360; mL
